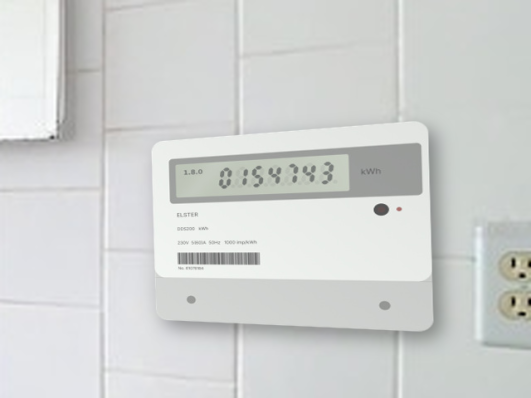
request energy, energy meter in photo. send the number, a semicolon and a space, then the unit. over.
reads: 154743; kWh
